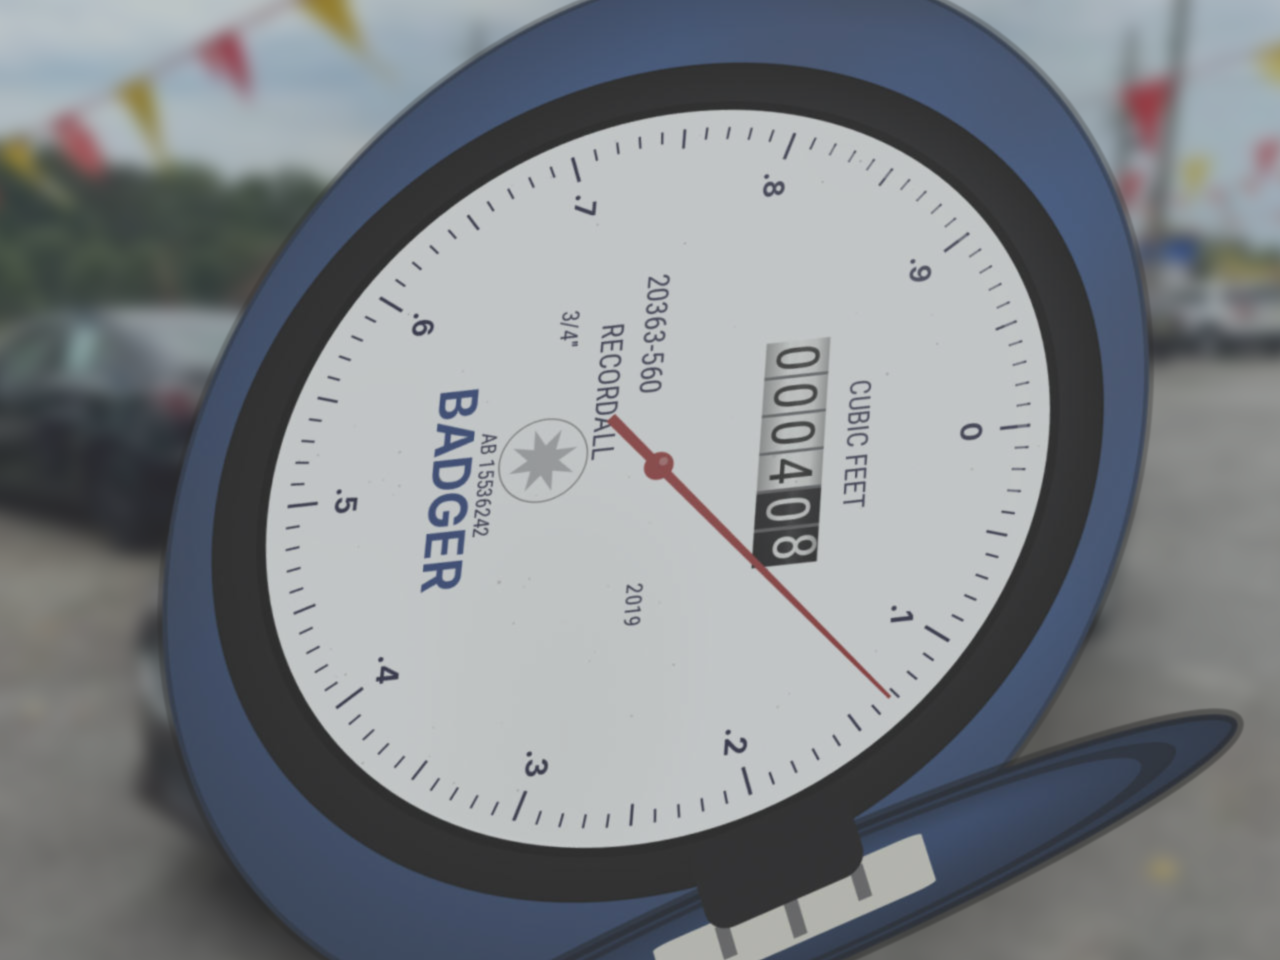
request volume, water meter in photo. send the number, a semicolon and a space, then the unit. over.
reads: 408.13; ft³
